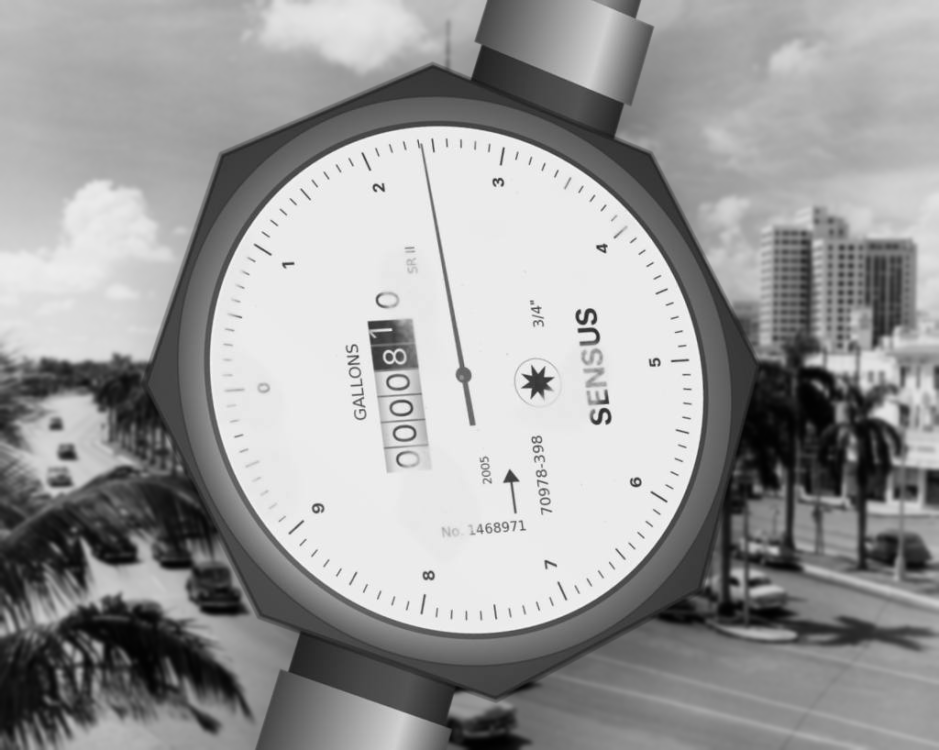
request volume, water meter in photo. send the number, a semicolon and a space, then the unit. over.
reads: 812.4; gal
